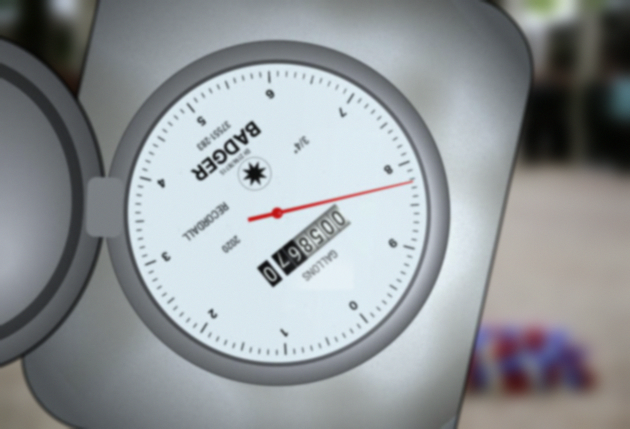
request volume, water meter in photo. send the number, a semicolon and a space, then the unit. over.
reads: 58668.2; gal
